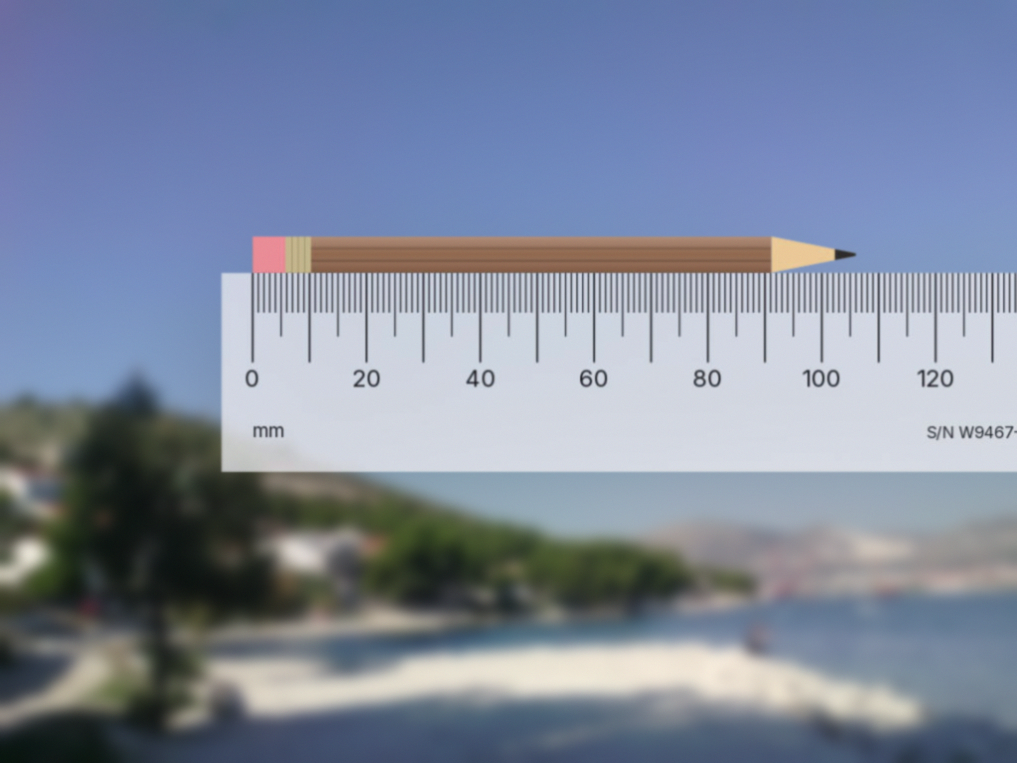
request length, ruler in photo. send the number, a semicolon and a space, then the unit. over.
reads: 106; mm
